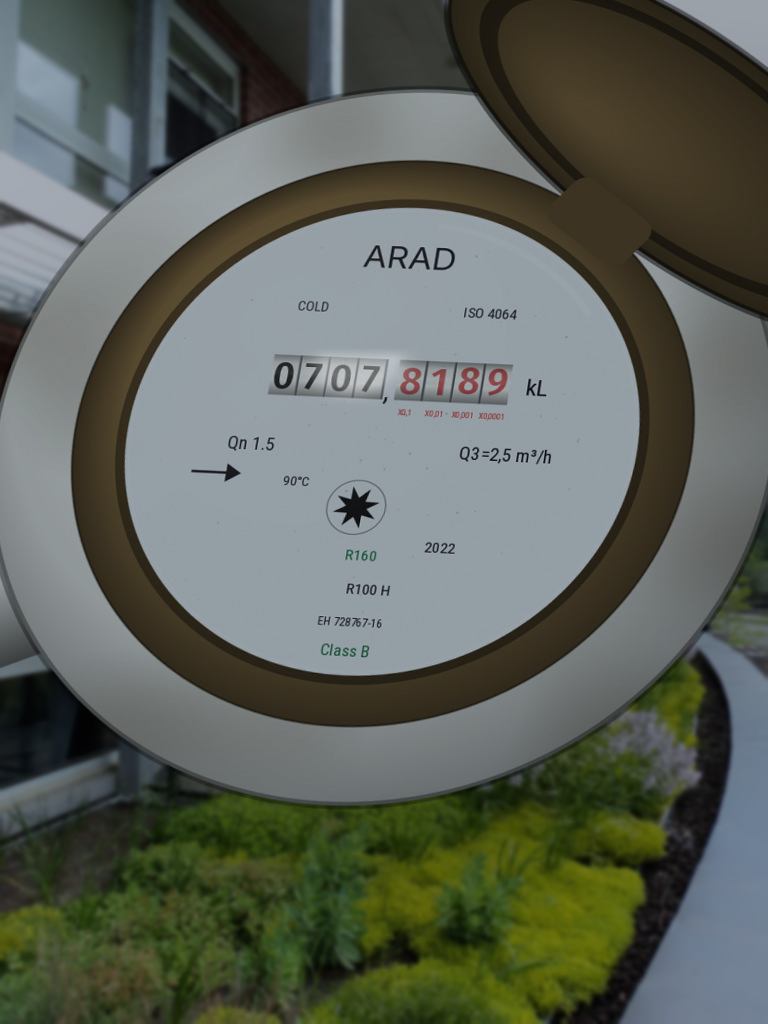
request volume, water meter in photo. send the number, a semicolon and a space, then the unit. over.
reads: 707.8189; kL
